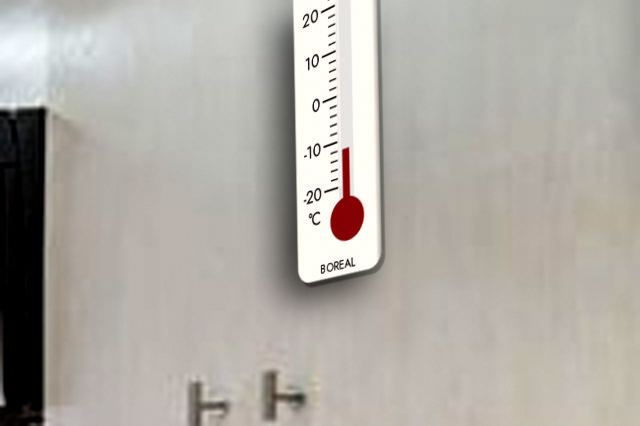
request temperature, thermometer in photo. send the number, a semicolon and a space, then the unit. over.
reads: -12; °C
